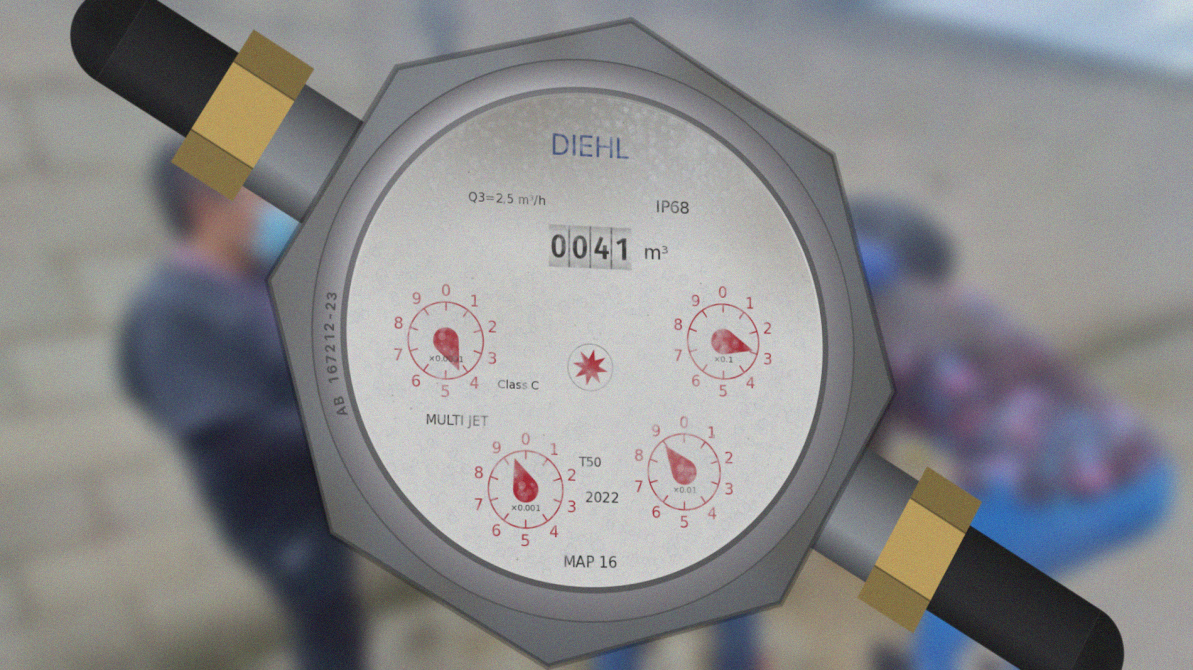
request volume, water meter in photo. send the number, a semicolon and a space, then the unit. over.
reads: 41.2894; m³
